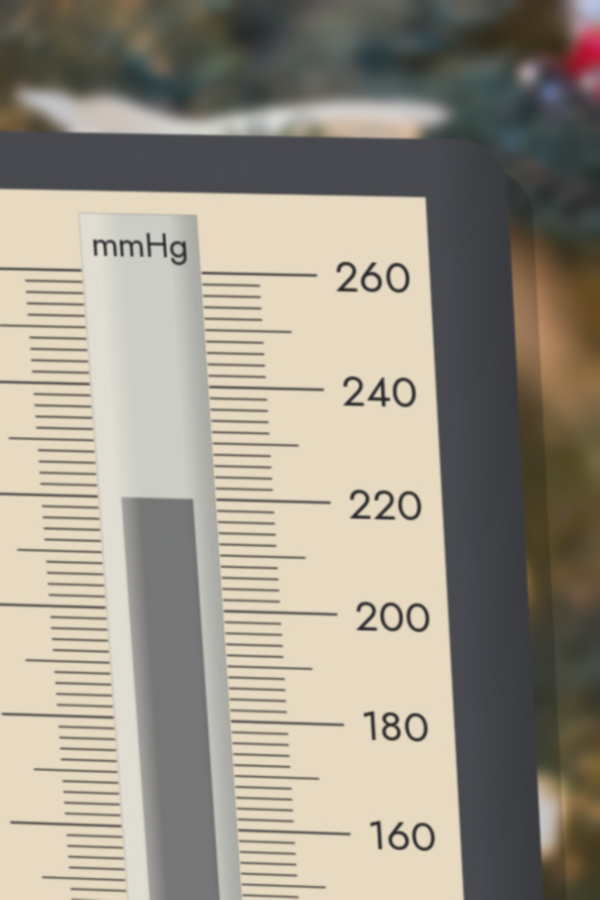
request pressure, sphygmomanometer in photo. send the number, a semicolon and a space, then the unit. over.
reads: 220; mmHg
